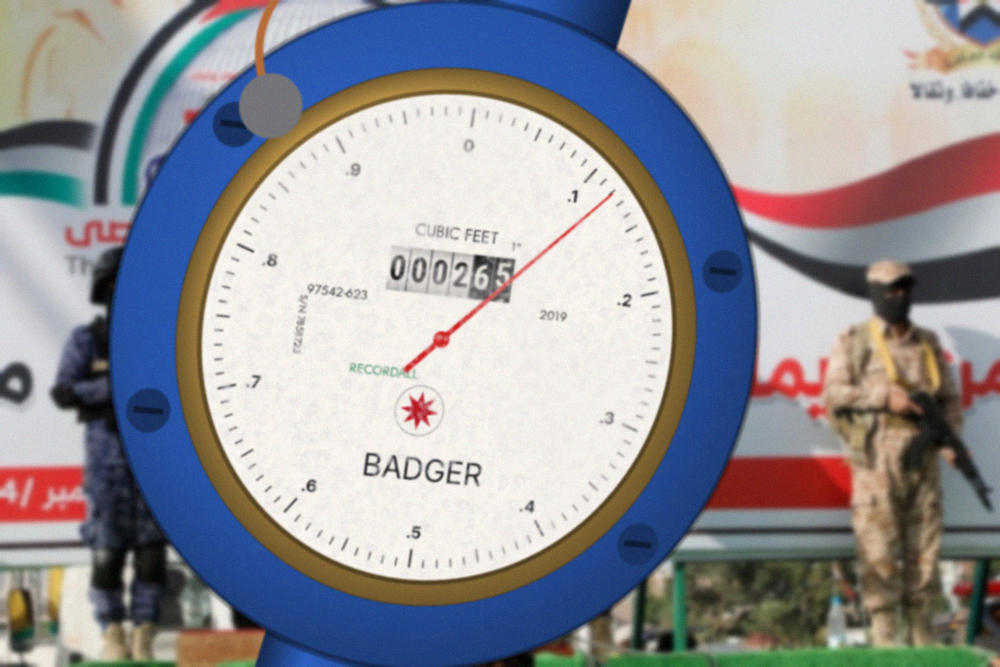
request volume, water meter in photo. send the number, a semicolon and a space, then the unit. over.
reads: 265.12; ft³
